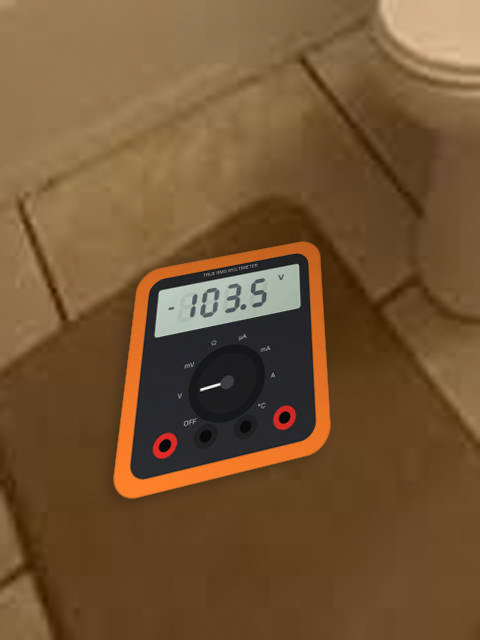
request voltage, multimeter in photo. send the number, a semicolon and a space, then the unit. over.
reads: -103.5; V
